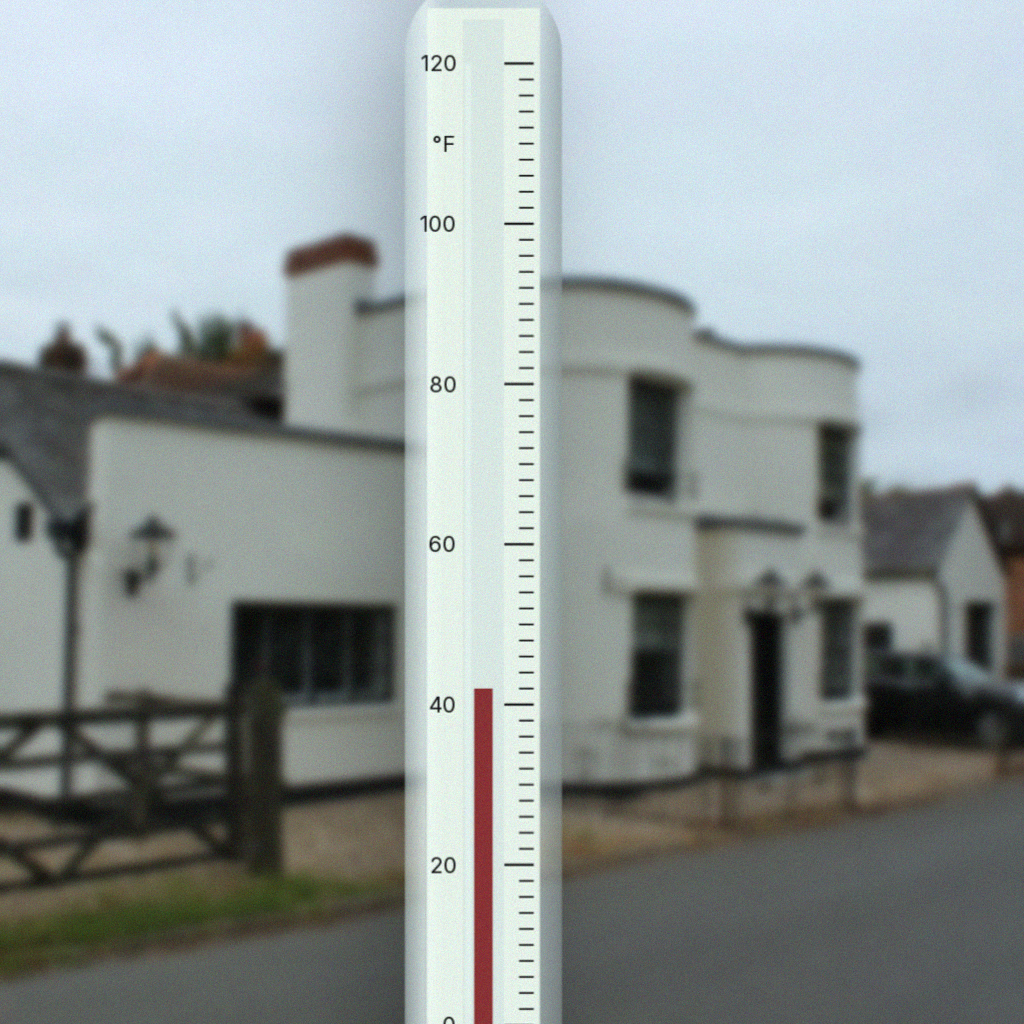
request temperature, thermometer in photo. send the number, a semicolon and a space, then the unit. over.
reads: 42; °F
